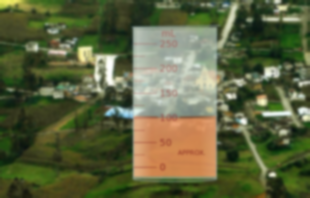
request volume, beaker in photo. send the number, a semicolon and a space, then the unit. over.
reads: 100; mL
